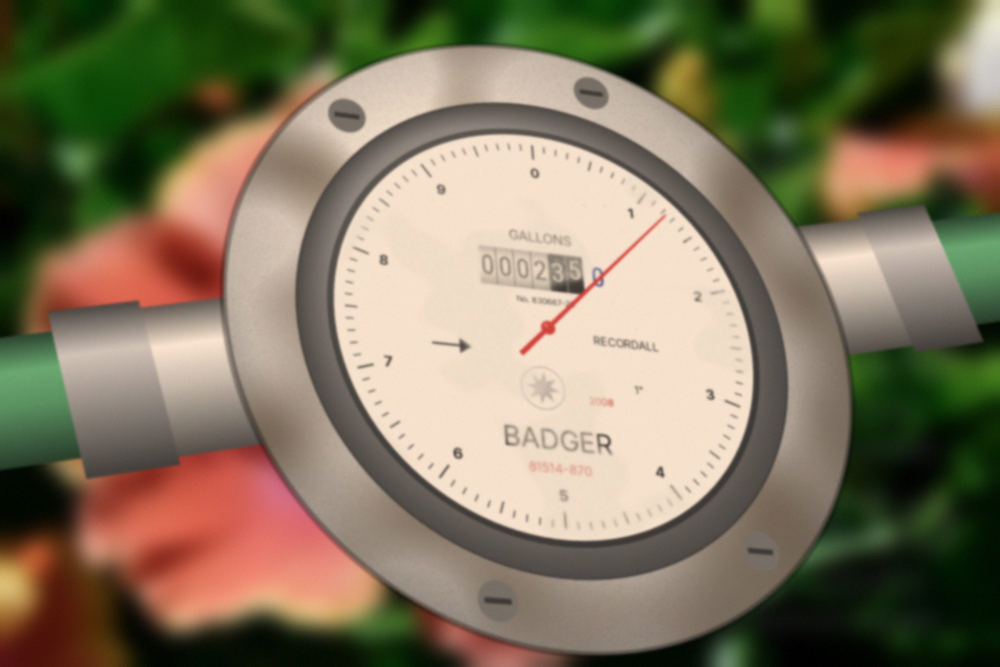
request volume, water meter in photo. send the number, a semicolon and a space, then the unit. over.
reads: 2351.2; gal
